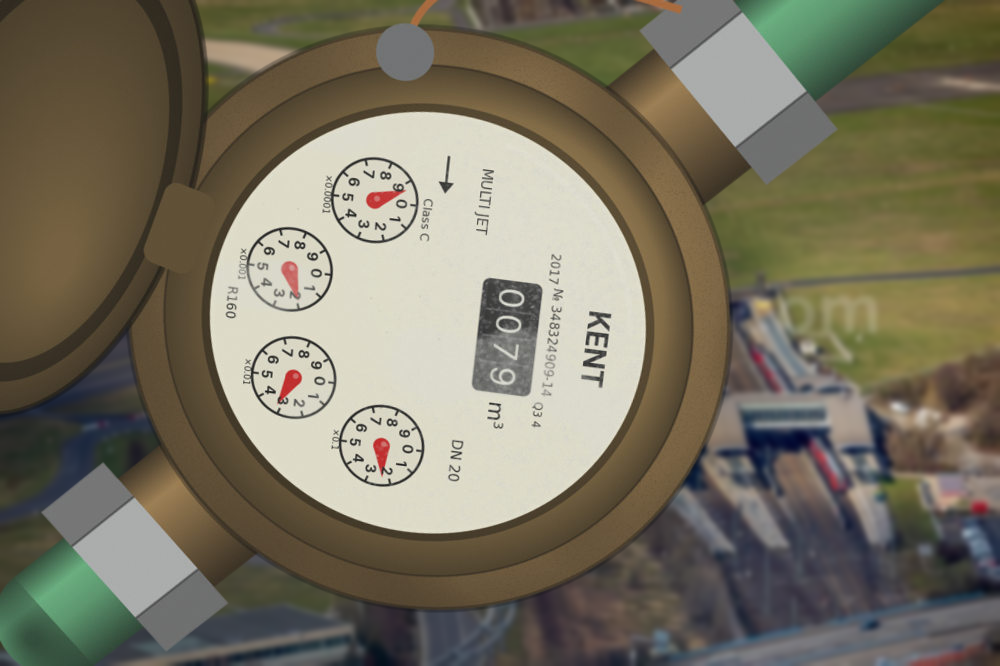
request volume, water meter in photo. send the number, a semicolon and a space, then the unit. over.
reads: 79.2319; m³
